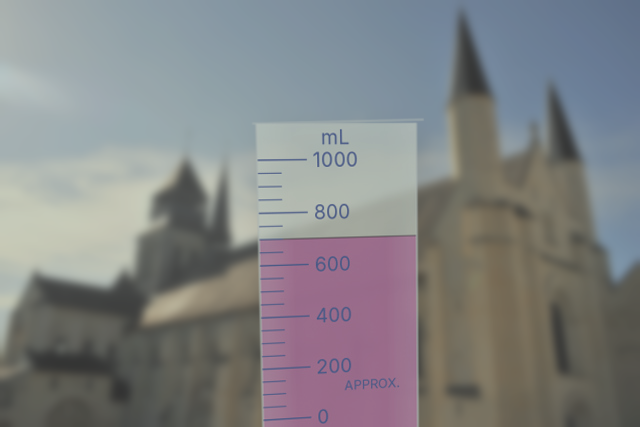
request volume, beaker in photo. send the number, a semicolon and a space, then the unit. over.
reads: 700; mL
